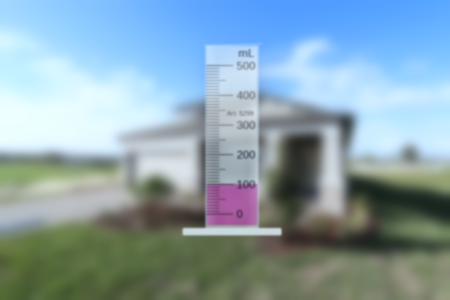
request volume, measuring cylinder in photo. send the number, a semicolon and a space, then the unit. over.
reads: 100; mL
